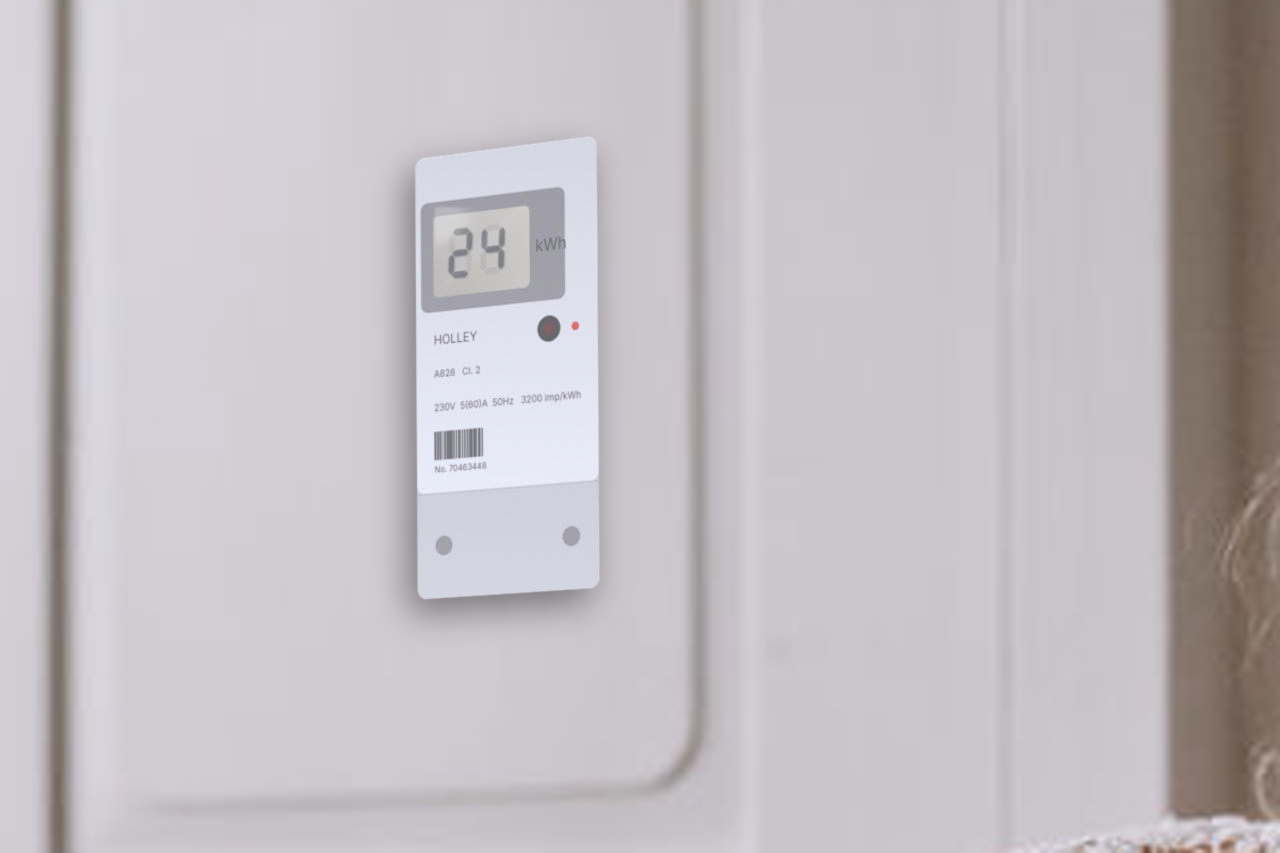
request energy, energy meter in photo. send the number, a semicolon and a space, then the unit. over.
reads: 24; kWh
